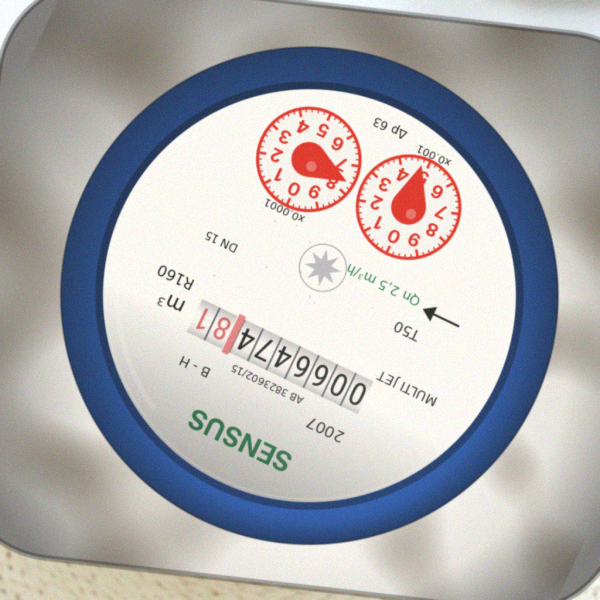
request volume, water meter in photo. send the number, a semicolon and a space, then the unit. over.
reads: 66474.8147; m³
